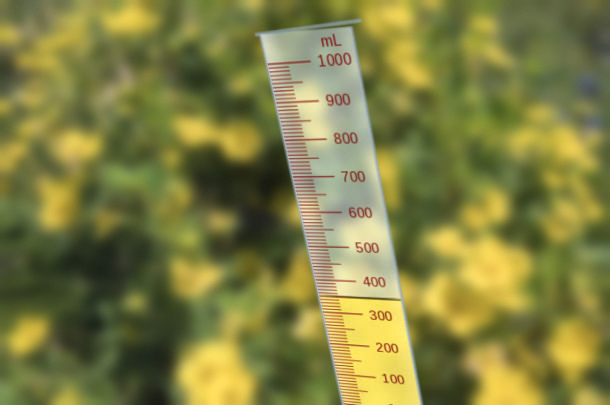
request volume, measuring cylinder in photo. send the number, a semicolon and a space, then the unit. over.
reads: 350; mL
